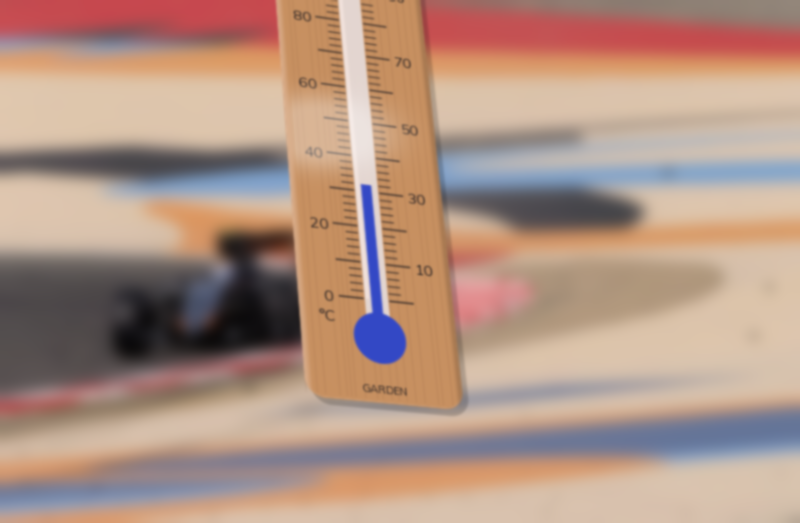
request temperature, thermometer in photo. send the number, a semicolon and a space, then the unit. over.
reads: 32; °C
